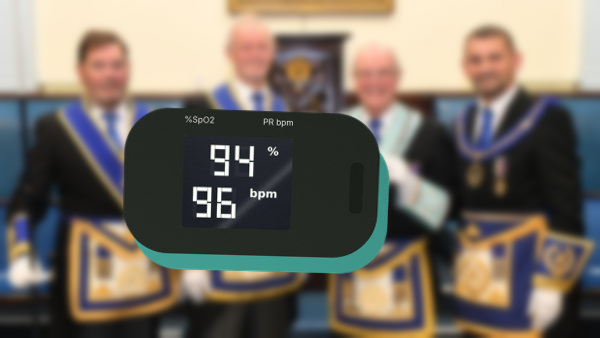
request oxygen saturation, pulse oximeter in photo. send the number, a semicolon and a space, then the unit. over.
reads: 94; %
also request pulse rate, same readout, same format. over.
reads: 96; bpm
